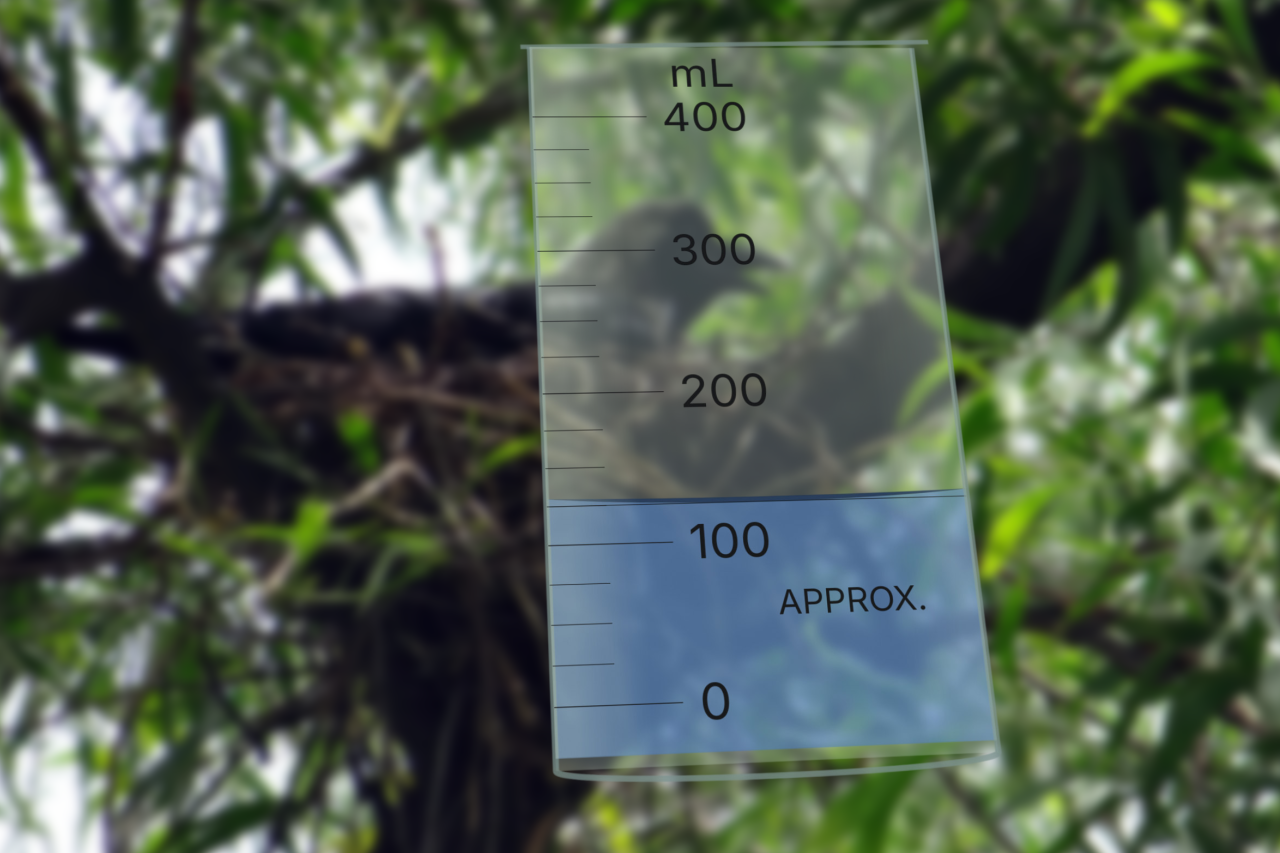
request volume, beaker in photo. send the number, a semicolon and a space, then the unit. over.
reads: 125; mL
